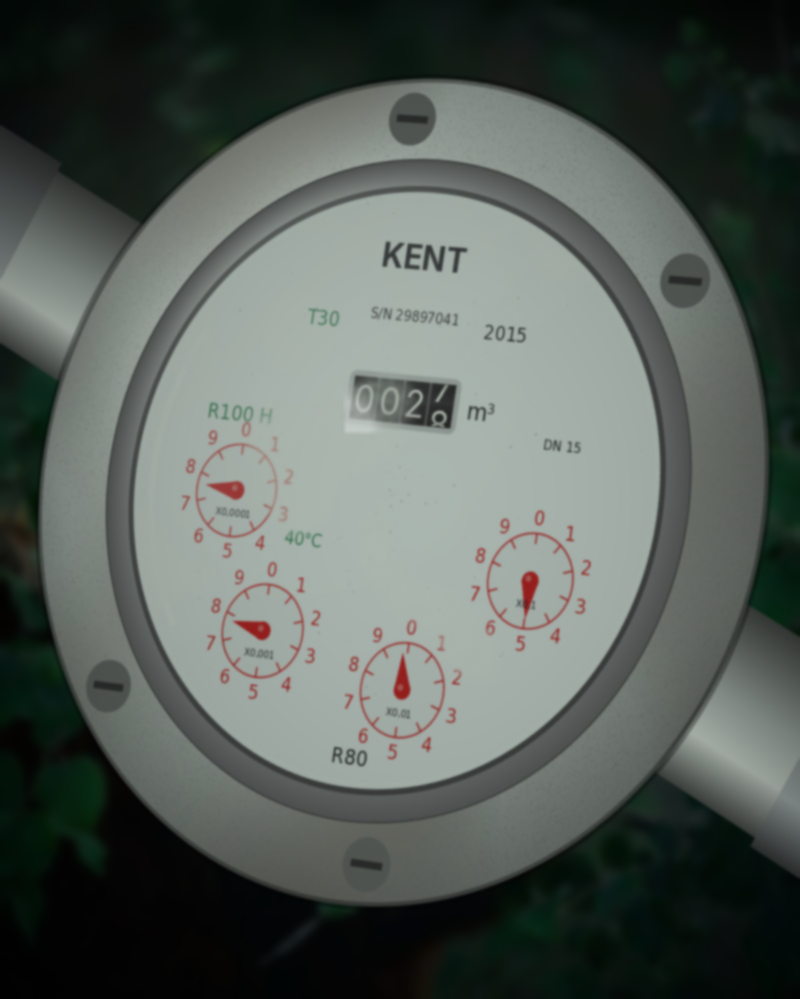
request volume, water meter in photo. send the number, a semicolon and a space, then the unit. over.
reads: 27.4977; m³
